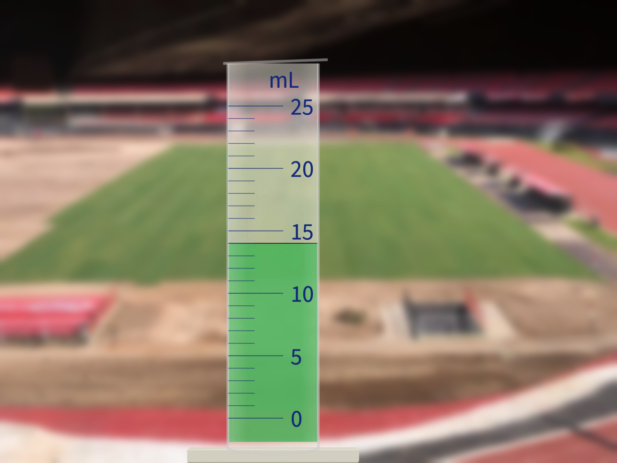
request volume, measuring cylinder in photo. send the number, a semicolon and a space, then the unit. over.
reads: 14; mL
